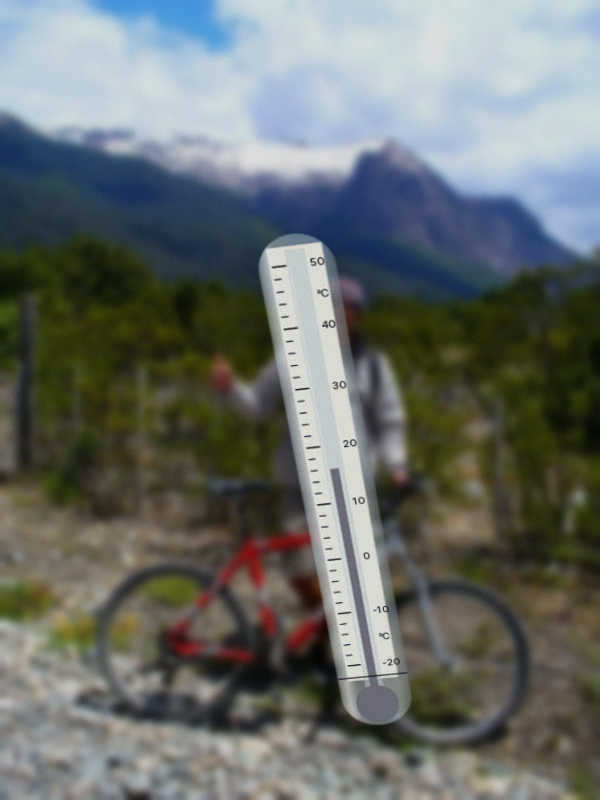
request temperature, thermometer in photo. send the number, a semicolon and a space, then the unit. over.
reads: 16; °C
